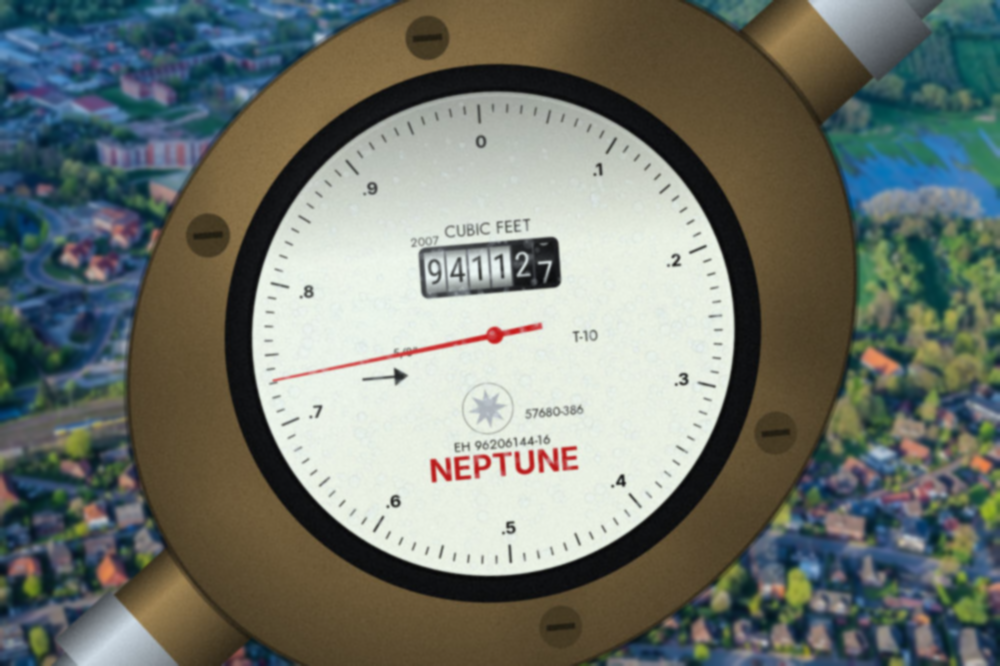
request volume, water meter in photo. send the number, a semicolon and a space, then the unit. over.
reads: 941126.73; ft³
